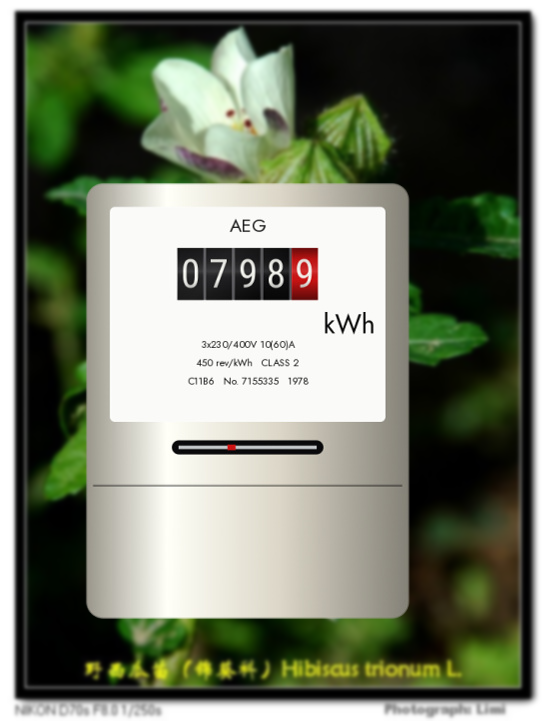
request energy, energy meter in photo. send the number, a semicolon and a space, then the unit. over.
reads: 798.9; kWh
